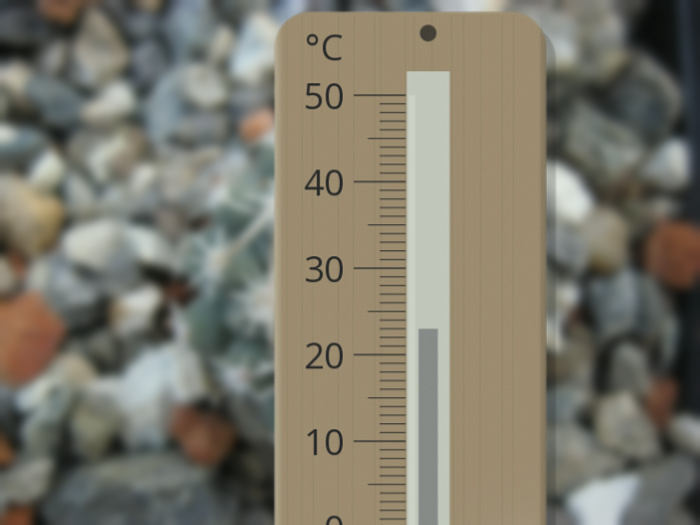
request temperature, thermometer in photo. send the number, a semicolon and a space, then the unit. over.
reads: 23; °C
